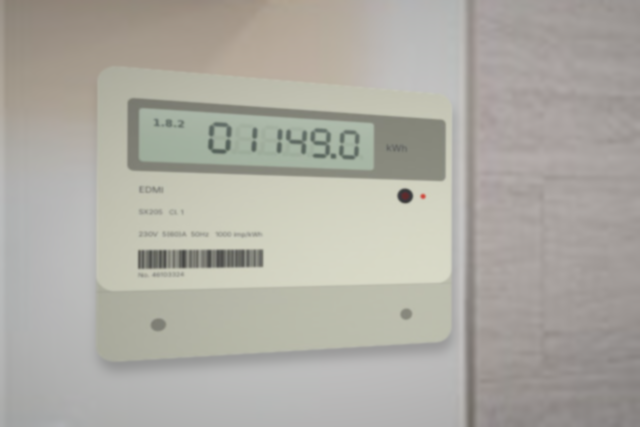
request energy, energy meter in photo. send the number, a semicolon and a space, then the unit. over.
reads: 1149.0; kWh
